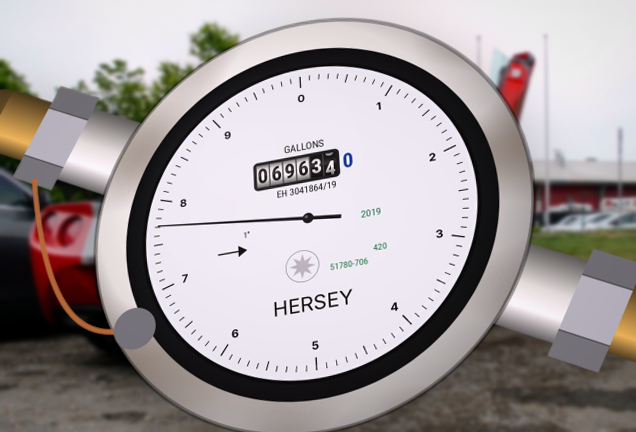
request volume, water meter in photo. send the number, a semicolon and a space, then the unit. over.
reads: 696337.7; gal
